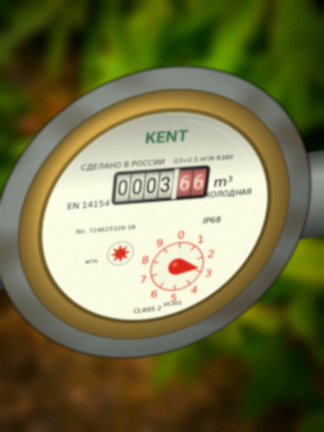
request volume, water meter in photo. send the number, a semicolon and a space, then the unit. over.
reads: 3.662; m³
